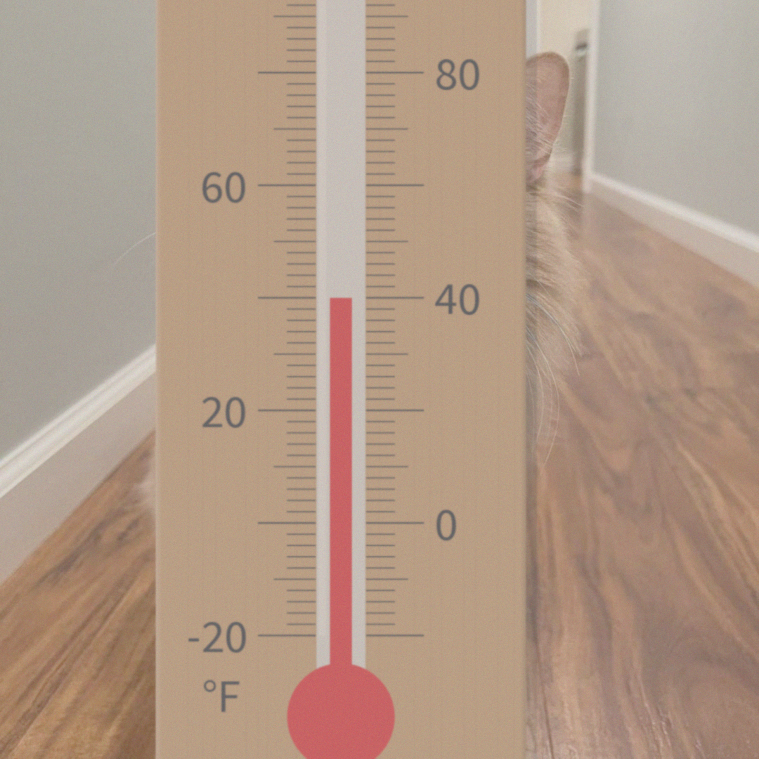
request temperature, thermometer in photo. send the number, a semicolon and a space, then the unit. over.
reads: 40; °F
